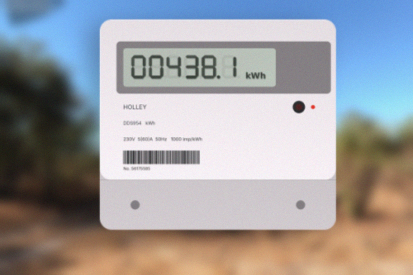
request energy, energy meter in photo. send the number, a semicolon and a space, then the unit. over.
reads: 438.1; kWh
